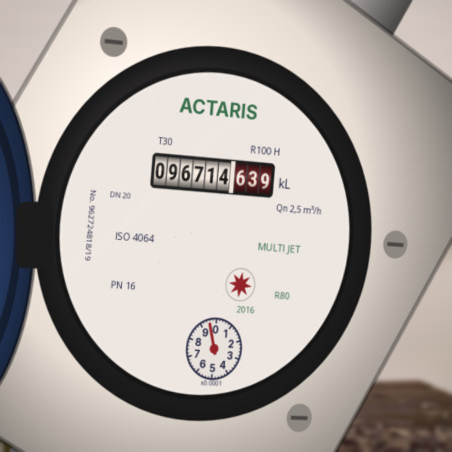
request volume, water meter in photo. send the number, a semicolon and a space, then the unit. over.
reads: 96714.6389; kL
